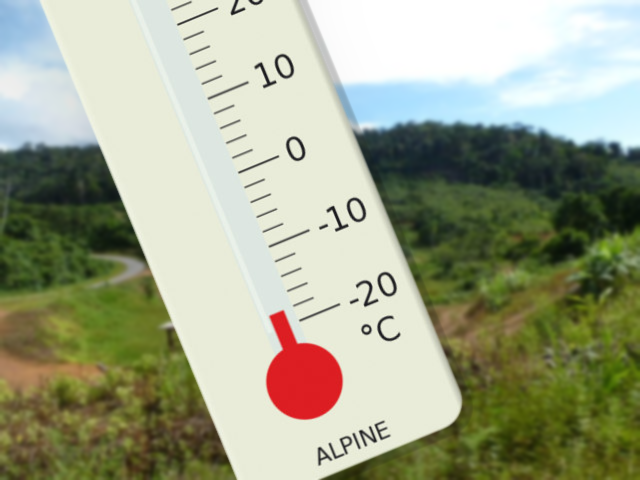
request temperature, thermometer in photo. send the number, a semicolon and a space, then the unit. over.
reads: -18; °C
